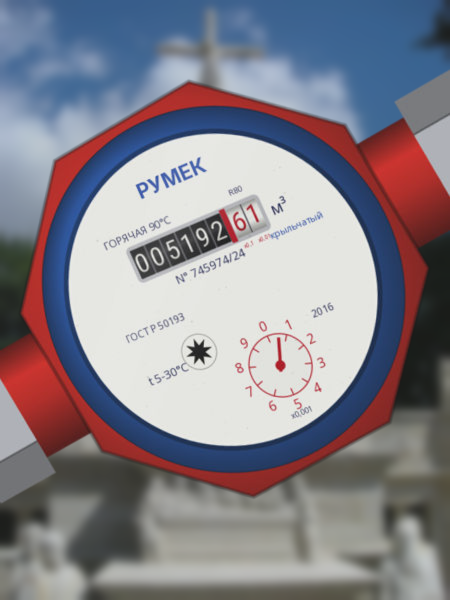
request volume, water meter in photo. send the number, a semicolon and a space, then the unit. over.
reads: 5192.610; m³
